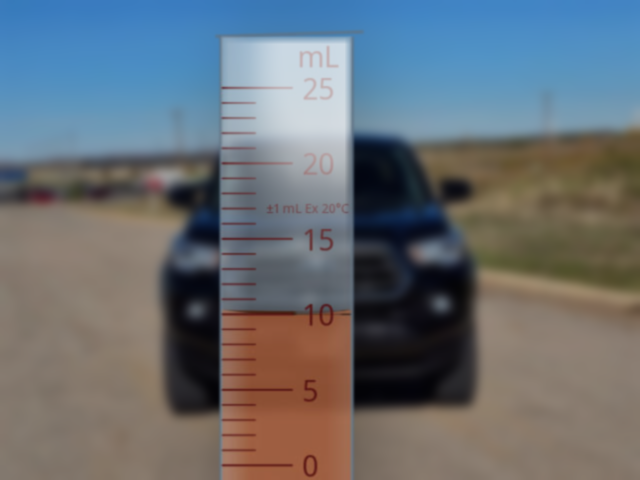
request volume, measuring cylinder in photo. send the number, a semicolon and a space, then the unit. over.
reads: 10; mL
